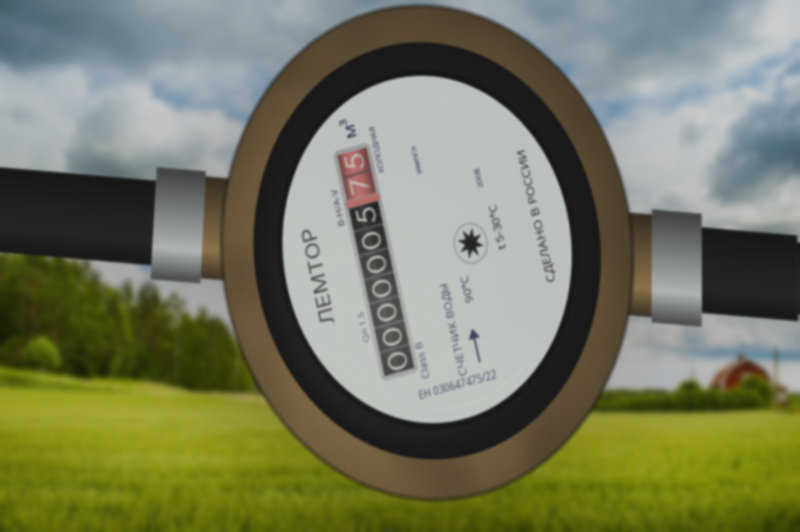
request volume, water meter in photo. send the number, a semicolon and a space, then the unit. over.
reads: 5.75; m³
